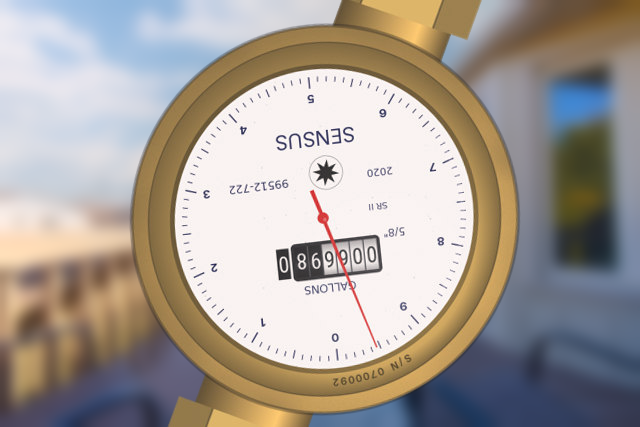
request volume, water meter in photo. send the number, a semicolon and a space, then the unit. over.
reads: 66979.5; gal
